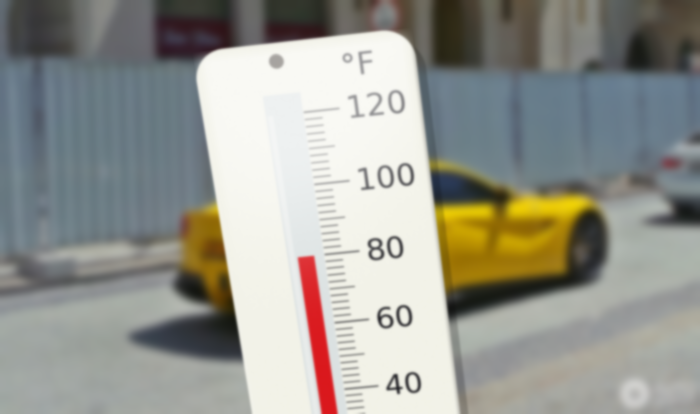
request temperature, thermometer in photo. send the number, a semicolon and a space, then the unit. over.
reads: 80; °F
